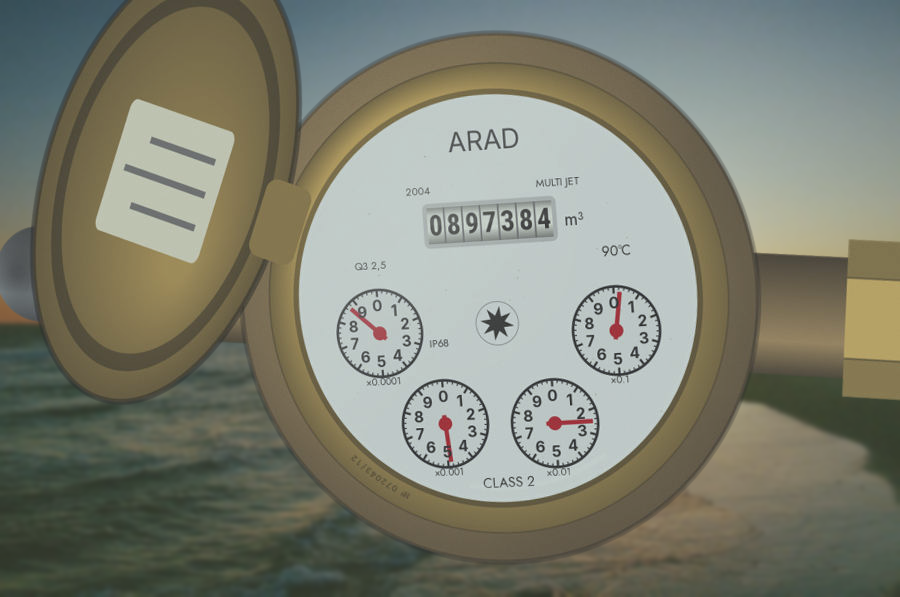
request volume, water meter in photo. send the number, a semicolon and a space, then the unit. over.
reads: 897384.0248; m³
